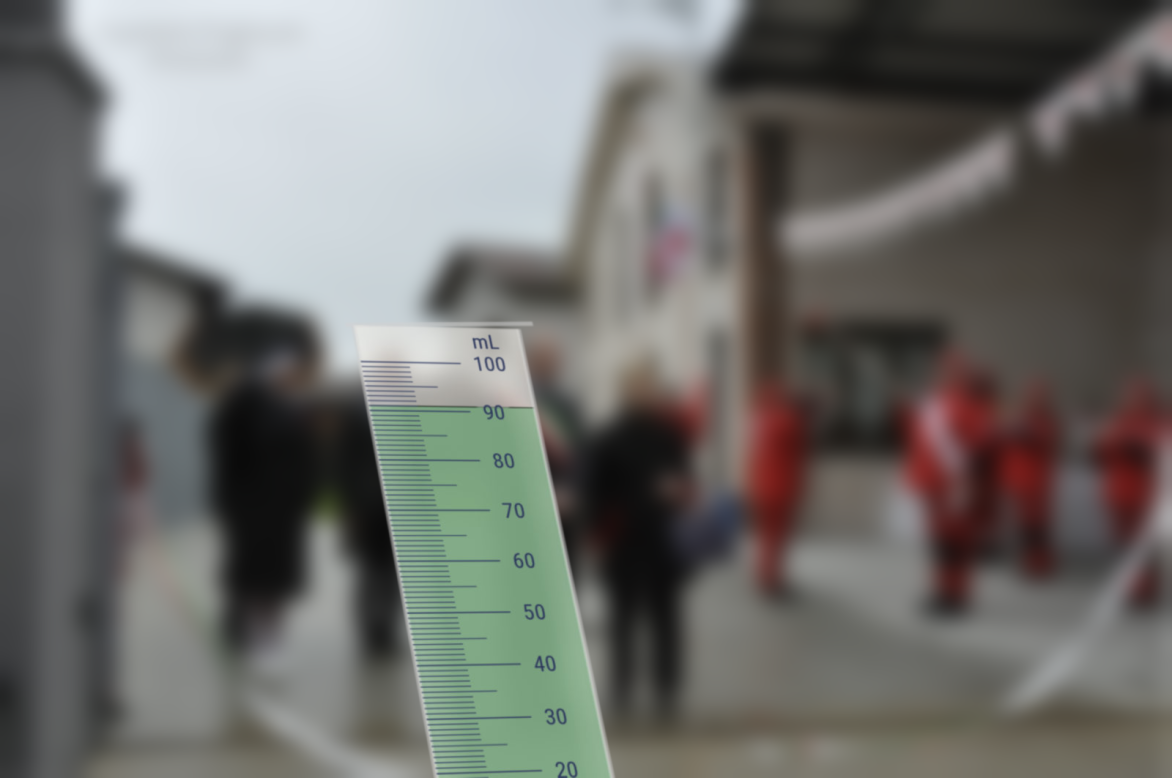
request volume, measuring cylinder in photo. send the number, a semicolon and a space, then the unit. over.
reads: 91; mL
